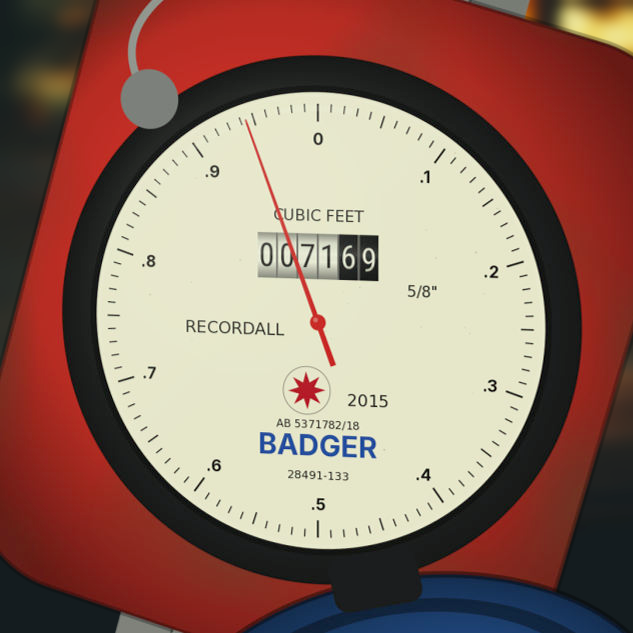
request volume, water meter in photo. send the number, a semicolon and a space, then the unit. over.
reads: 7168.94; ft³
